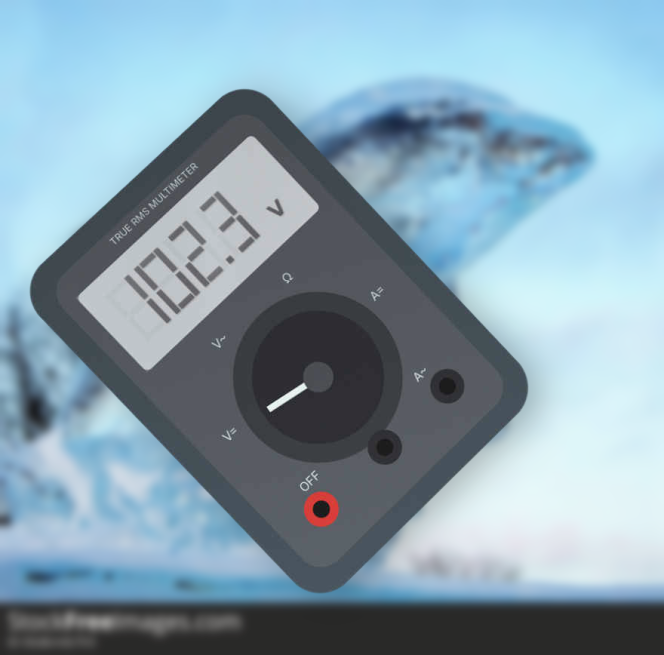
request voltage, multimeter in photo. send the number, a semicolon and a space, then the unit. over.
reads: 102.3; V
